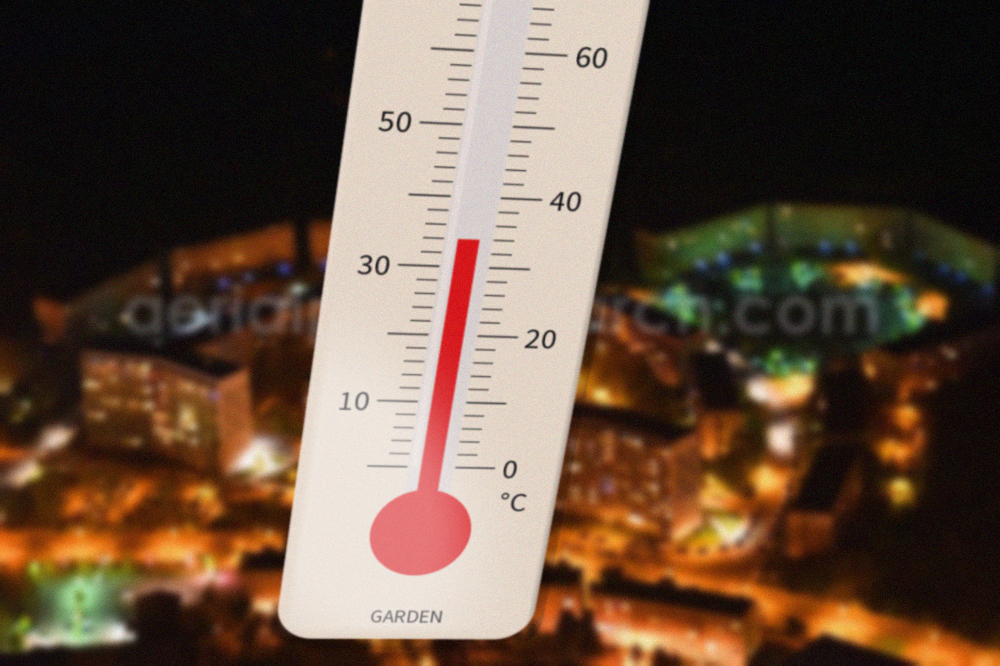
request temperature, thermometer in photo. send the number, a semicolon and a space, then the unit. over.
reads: 34; °C
